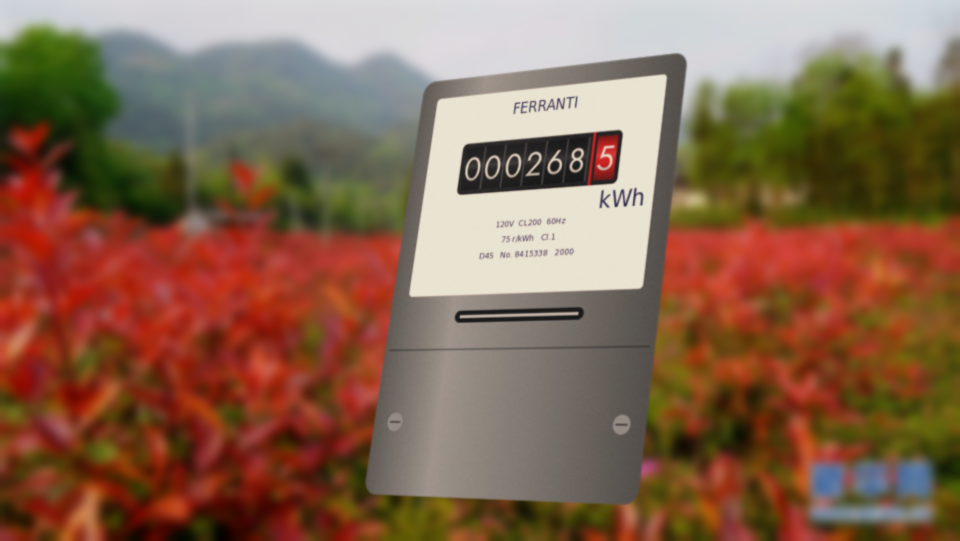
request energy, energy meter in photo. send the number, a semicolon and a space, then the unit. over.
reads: 268.5; kWh
